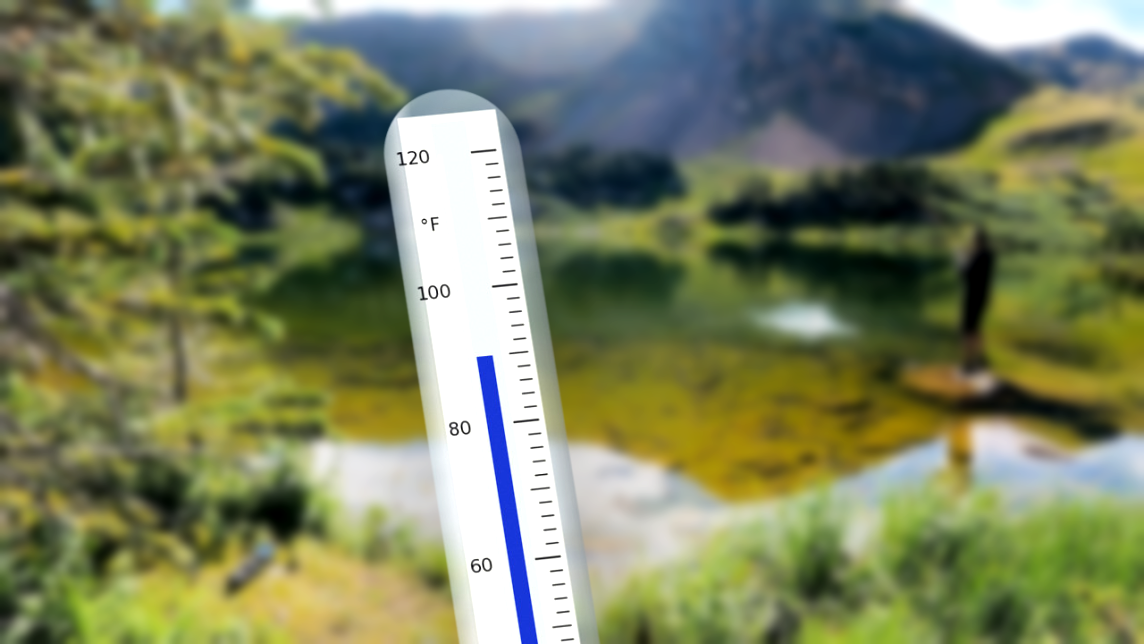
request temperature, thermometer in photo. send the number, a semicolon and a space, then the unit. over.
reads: 90; °F
